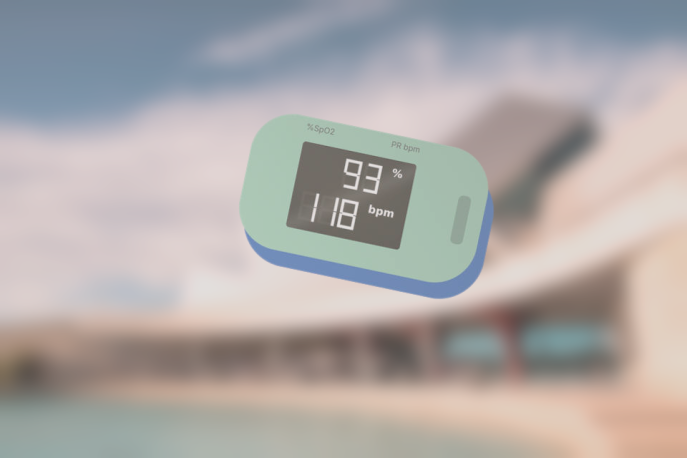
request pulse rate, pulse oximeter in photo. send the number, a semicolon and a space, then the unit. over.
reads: 118; bpm
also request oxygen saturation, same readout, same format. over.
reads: 93; %
